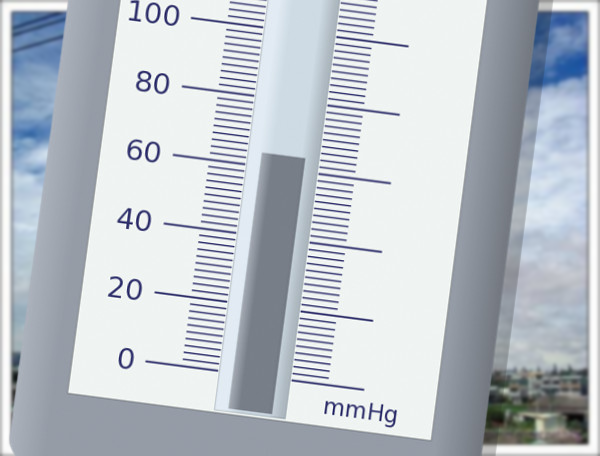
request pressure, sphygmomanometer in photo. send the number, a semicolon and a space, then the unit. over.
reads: 64; mmHg
